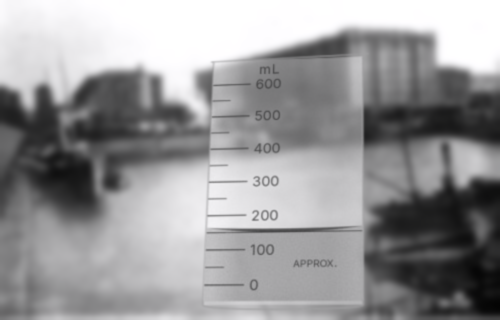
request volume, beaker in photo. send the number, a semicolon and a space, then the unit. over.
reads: 150; mL
